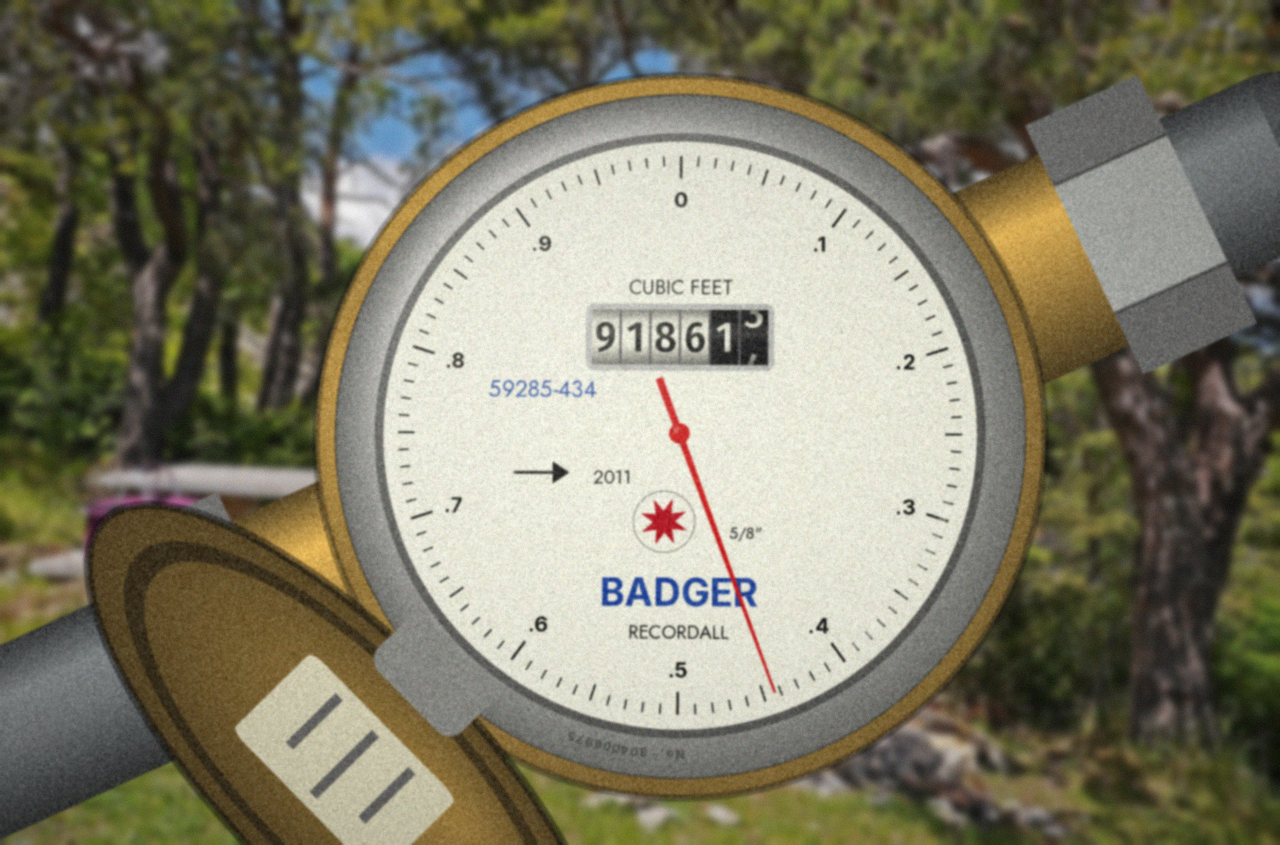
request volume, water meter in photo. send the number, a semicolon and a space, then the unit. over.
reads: 918613.44; ft³
